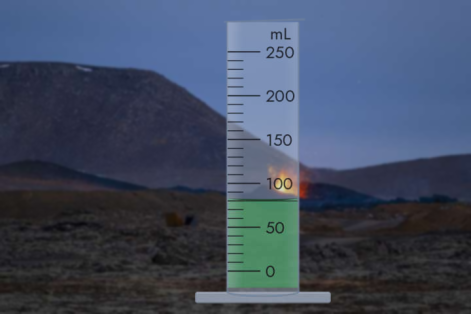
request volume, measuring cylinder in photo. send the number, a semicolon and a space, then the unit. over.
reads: 80; mL
